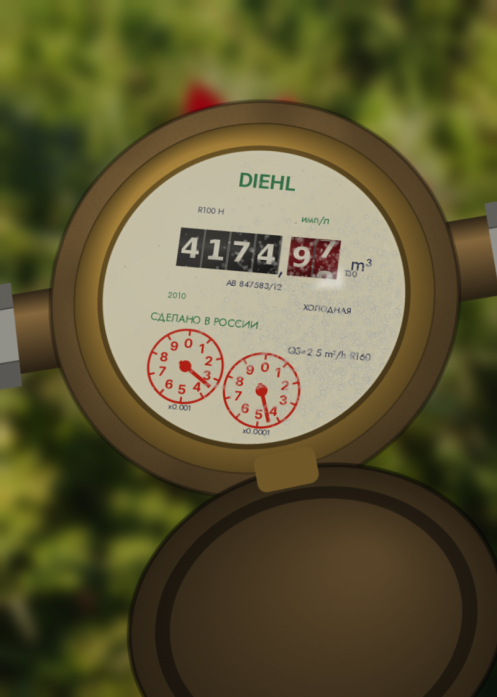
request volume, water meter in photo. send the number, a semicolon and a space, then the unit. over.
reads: 4174.9734; m³
